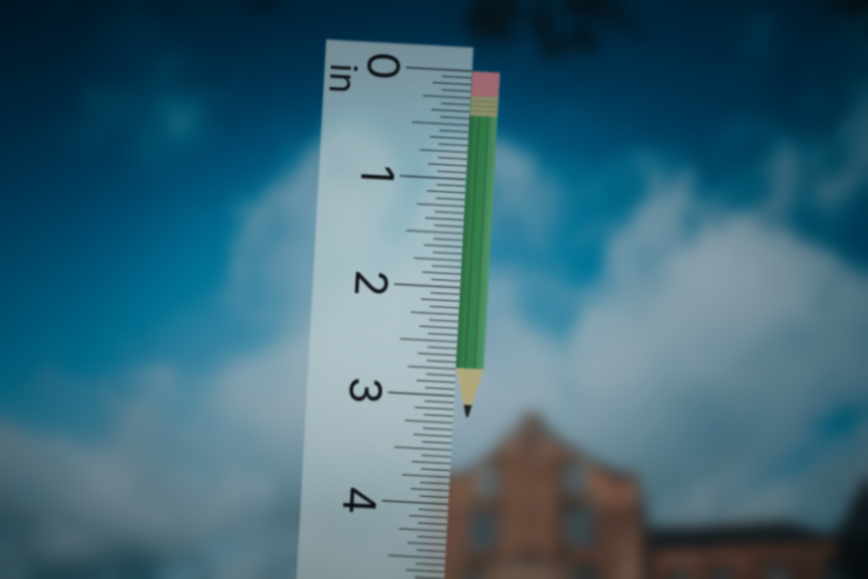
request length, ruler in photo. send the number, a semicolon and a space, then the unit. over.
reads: 3.1875; in
